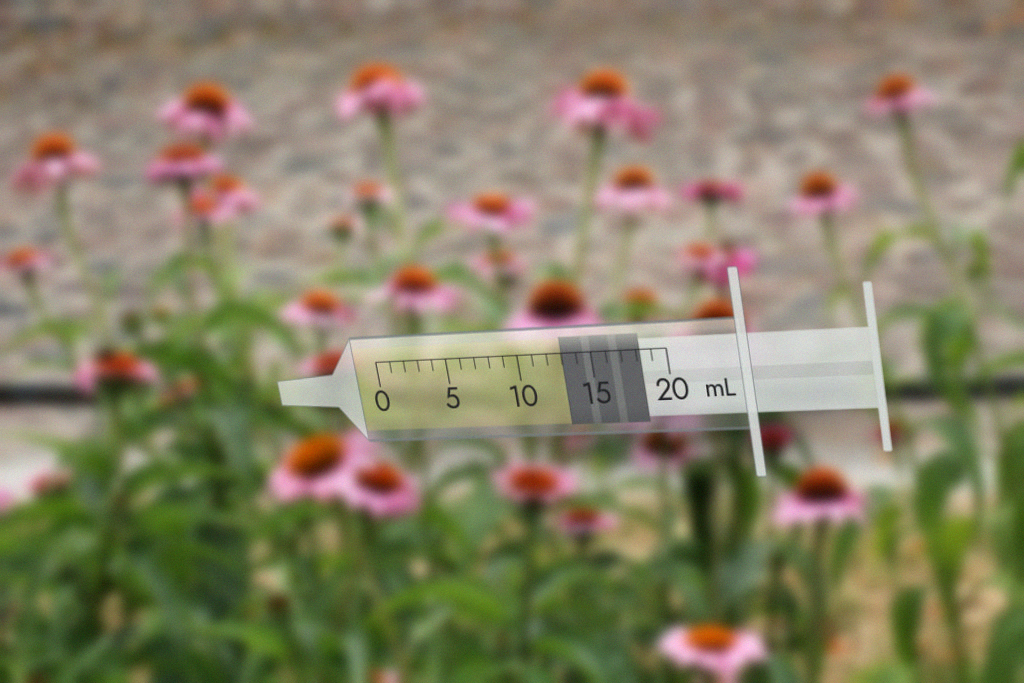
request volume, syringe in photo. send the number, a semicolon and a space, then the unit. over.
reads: 13; mL
